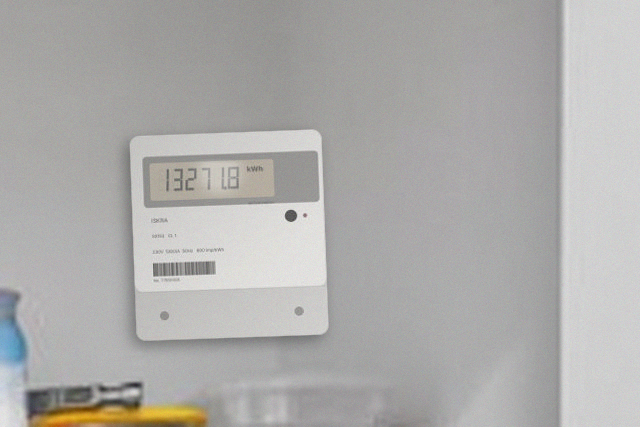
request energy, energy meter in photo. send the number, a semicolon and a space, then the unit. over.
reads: 13271.8; kWh
